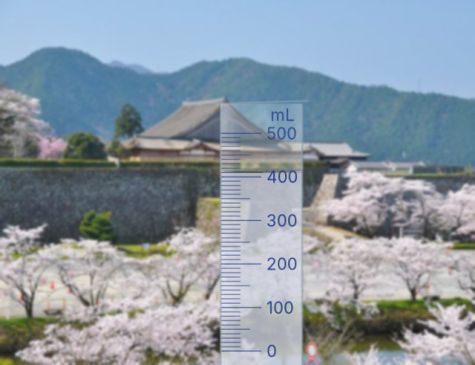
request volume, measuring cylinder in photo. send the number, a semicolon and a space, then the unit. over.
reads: 410; mL
